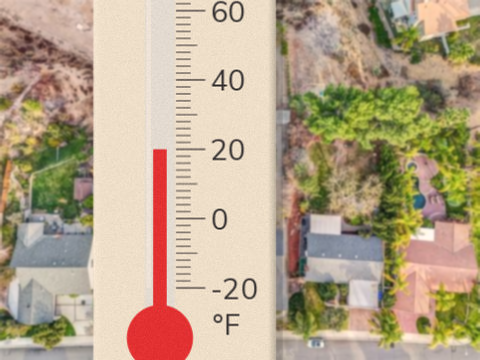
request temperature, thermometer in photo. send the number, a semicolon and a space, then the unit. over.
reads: 20; °F
